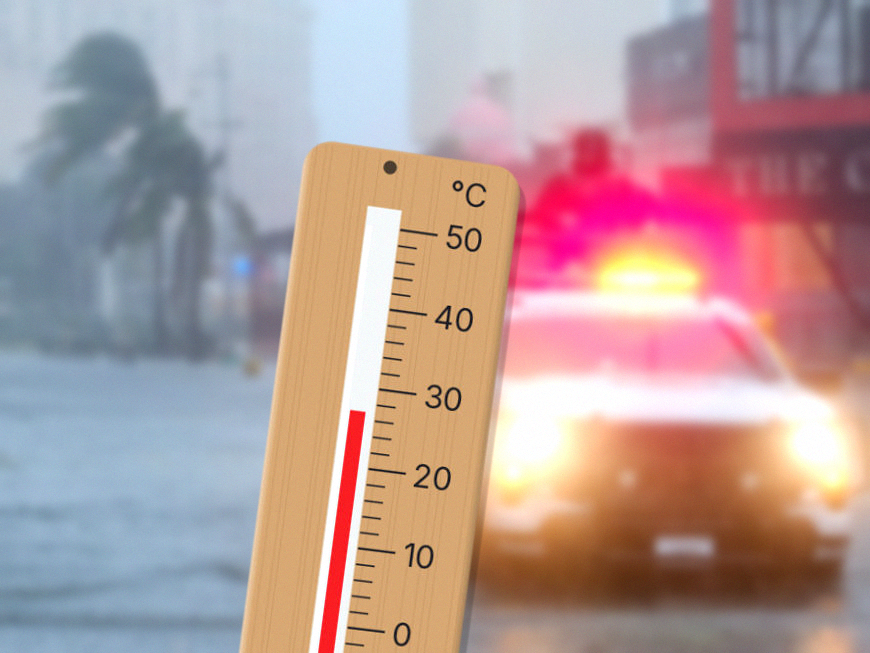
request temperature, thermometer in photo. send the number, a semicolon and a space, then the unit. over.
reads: 27; °C
